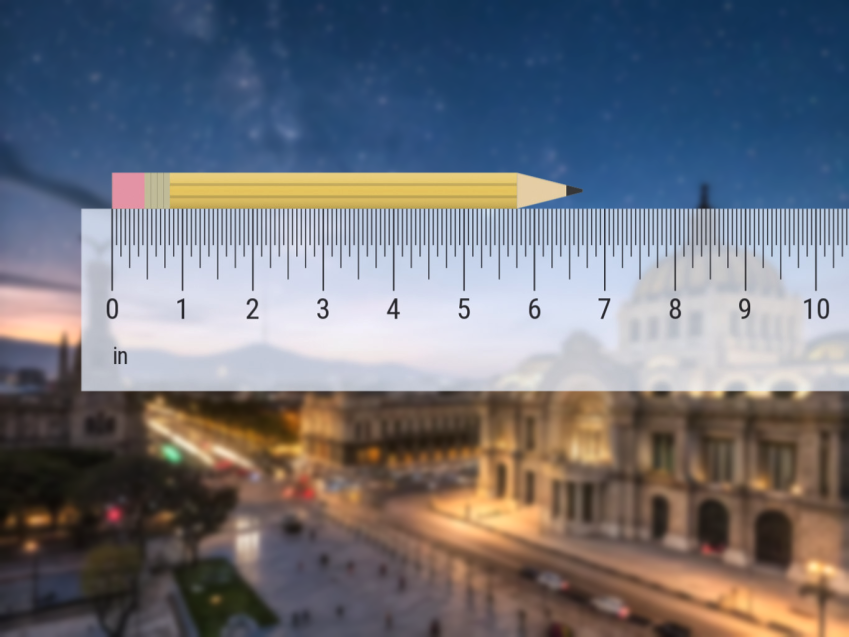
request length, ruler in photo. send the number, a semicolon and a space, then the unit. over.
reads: 6.6875; in
